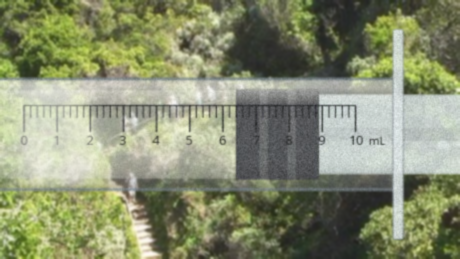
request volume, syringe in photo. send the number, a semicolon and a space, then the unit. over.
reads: 6.4; mL
